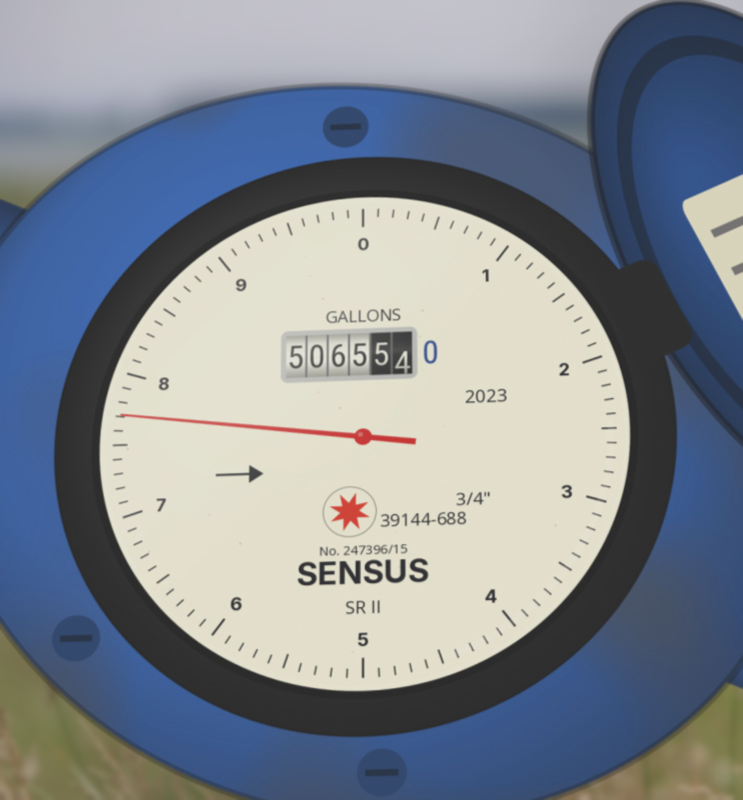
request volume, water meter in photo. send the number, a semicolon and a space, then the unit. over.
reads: 5065537.7; gal
